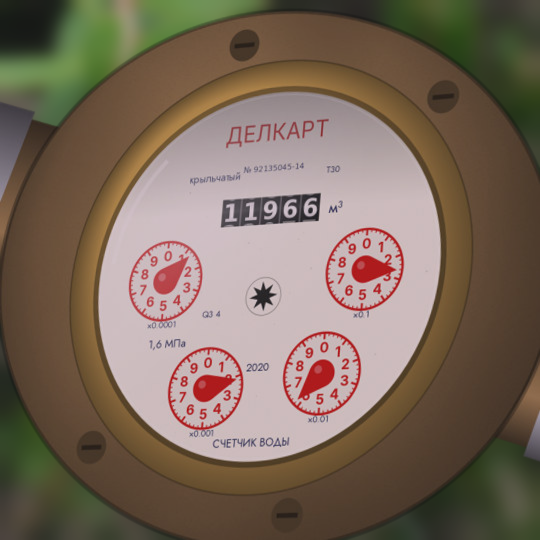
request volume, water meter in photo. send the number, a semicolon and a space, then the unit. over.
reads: 11966.2621; m³
